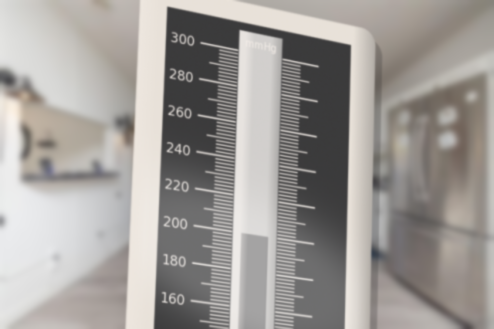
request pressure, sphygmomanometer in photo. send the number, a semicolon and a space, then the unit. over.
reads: 200; mmHg
